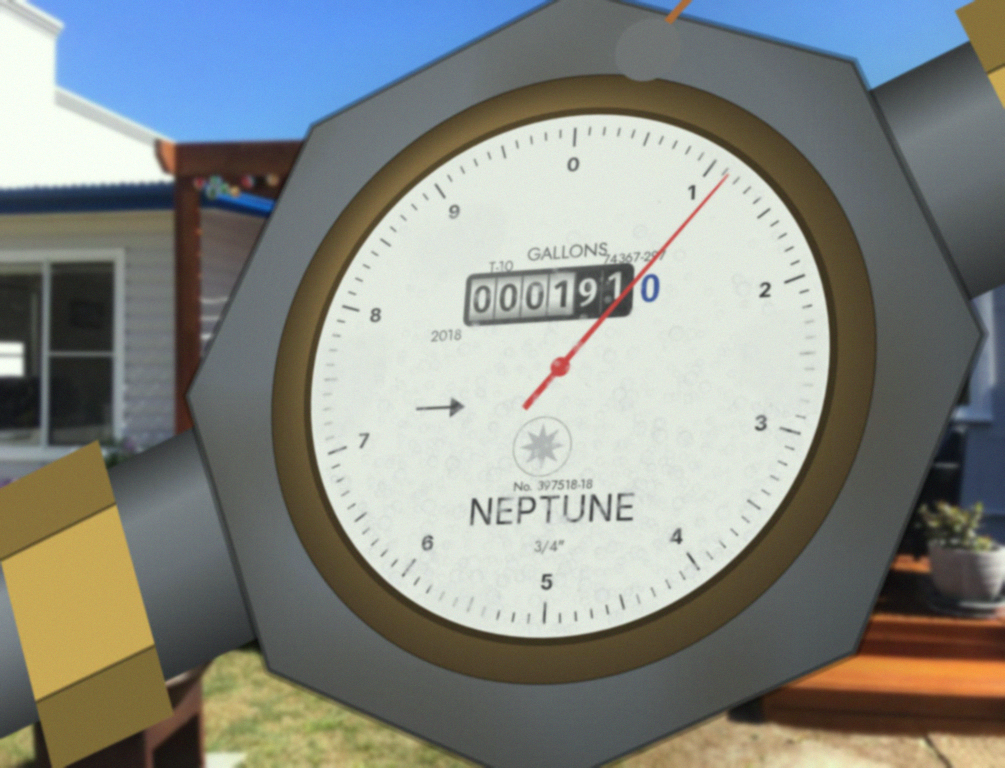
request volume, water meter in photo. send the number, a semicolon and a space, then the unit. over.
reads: 1911.1; gal
